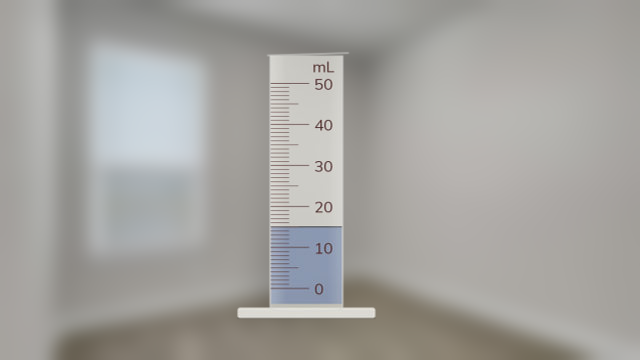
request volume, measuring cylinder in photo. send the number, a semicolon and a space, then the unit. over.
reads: 15; mL
